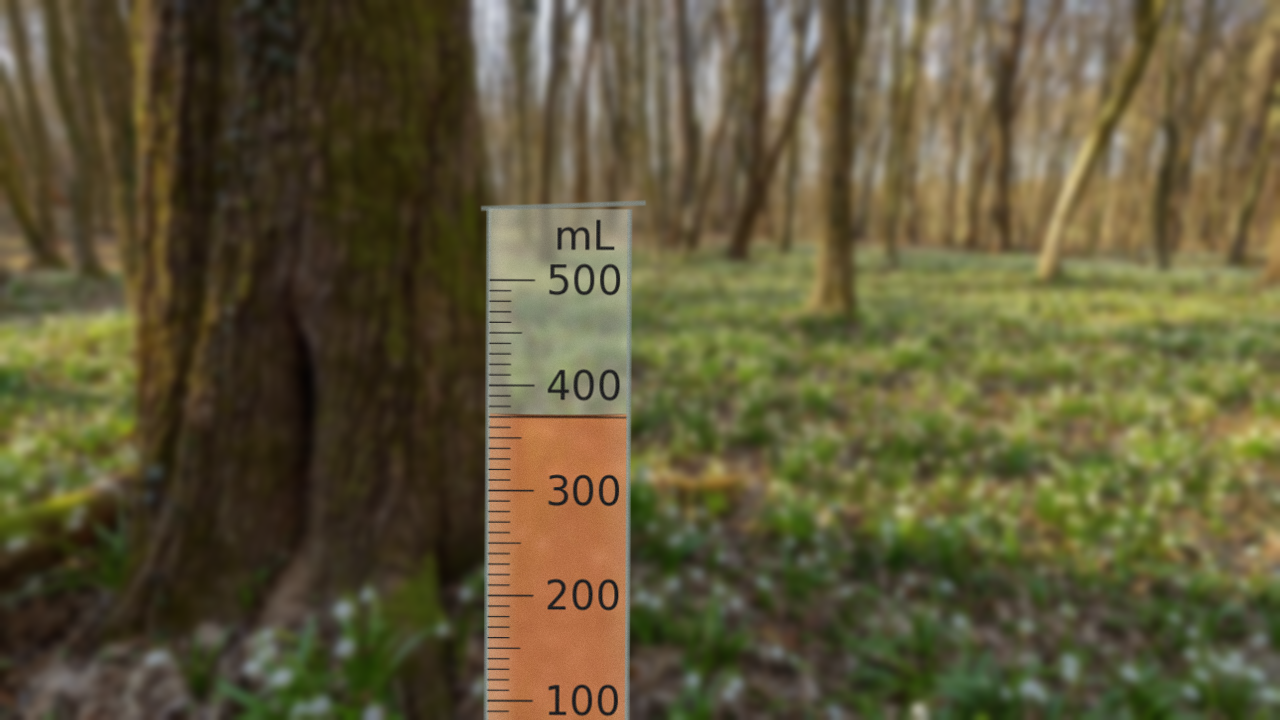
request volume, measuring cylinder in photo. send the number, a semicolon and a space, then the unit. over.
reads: 370; mL
